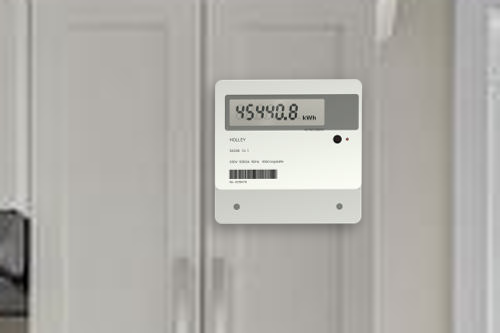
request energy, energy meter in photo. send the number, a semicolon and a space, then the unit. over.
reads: 45440.8; kWh
